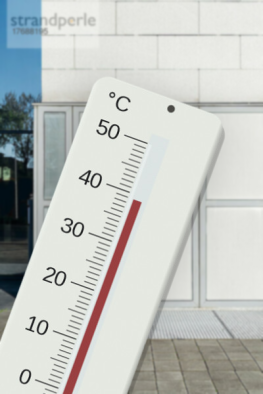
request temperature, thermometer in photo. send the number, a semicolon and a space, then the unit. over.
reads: 39; °C
